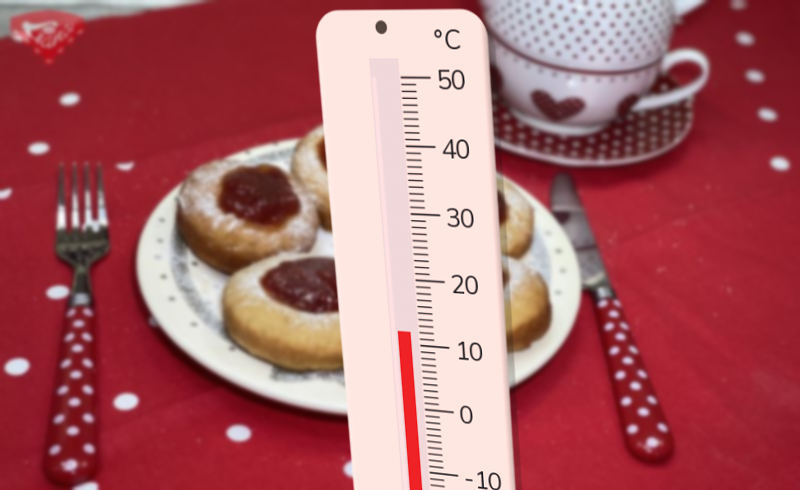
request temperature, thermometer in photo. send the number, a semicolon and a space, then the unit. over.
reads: 12; °C
